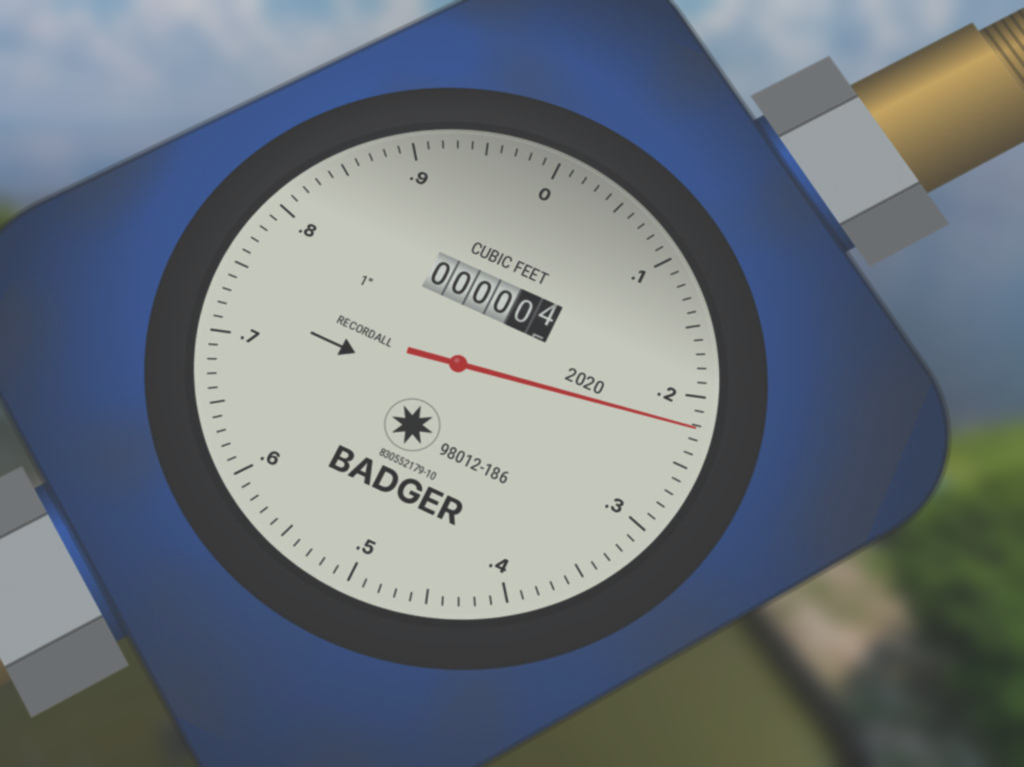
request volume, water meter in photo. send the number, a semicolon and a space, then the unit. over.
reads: 4.22; ft³
